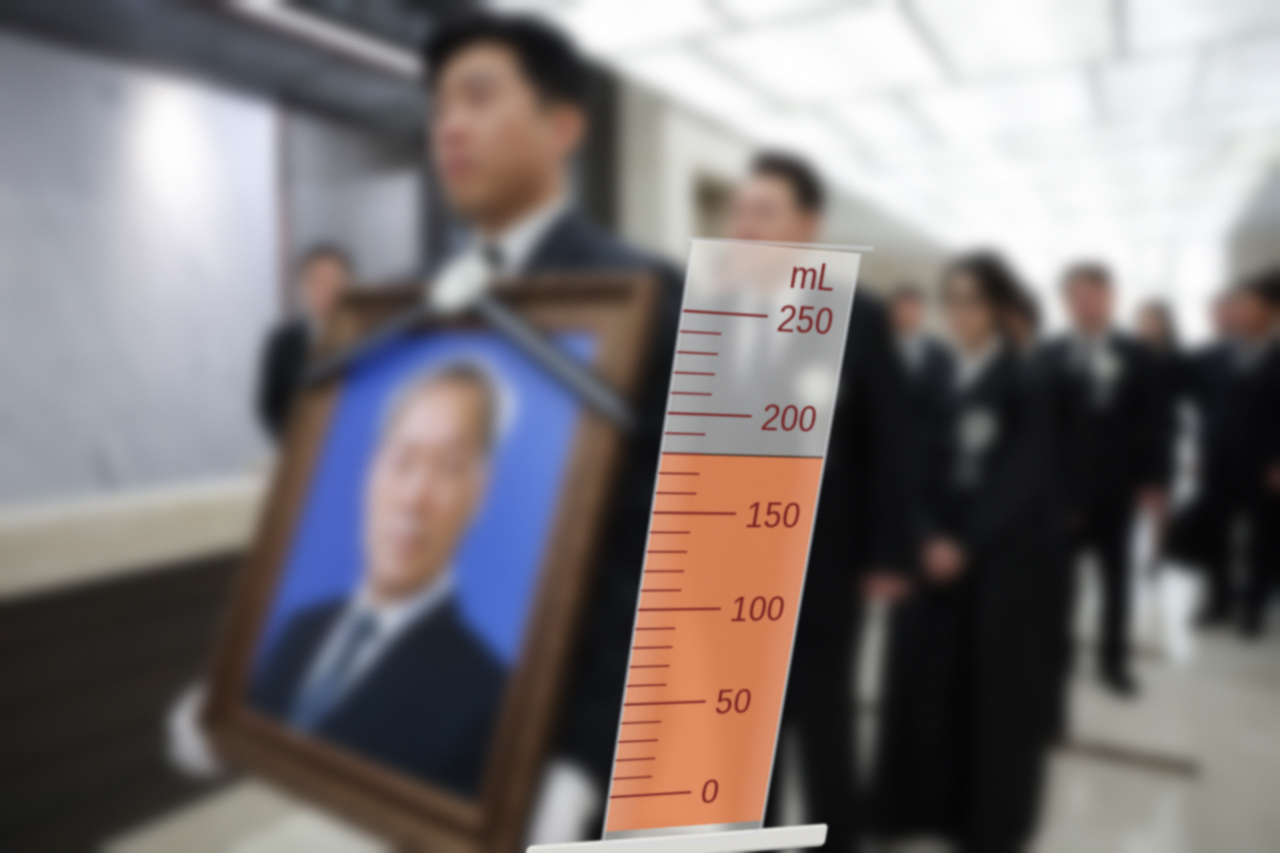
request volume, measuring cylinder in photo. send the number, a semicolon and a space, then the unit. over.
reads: 180; mL
